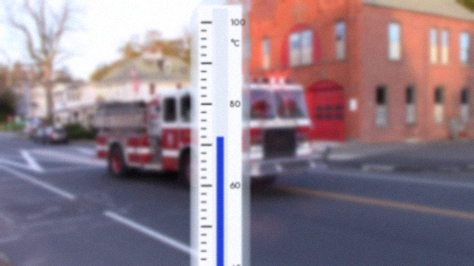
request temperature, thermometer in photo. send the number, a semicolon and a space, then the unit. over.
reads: 72; °C
